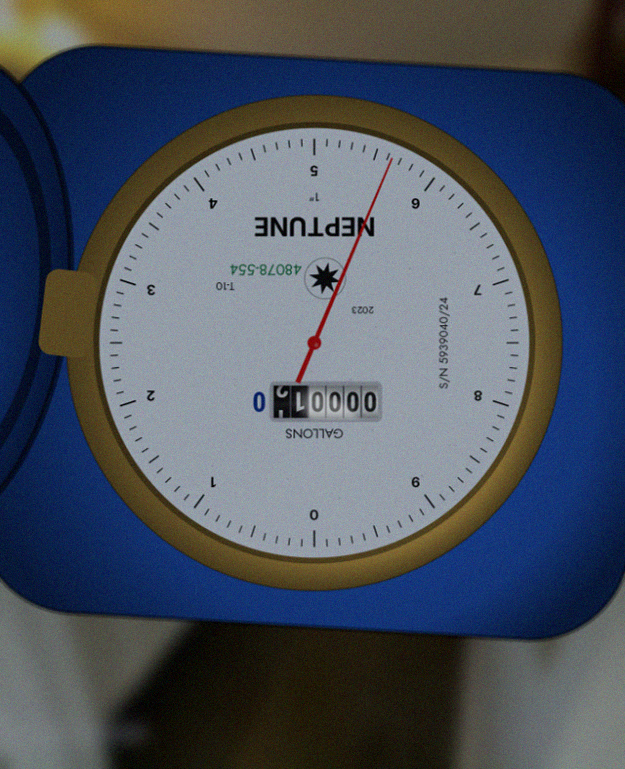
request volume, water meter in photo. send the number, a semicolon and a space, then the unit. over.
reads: 115.6; gal
